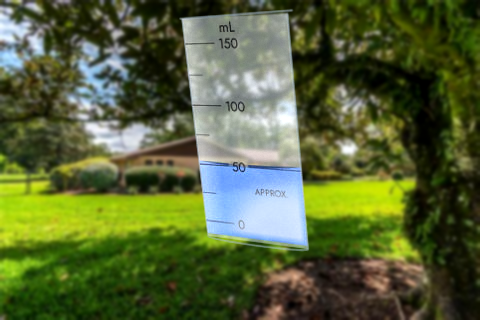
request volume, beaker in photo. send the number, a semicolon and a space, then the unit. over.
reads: 50; mL
